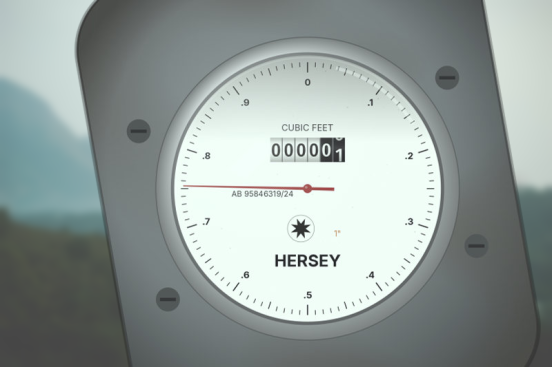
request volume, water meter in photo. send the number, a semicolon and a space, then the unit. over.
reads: 0.75; ft³
